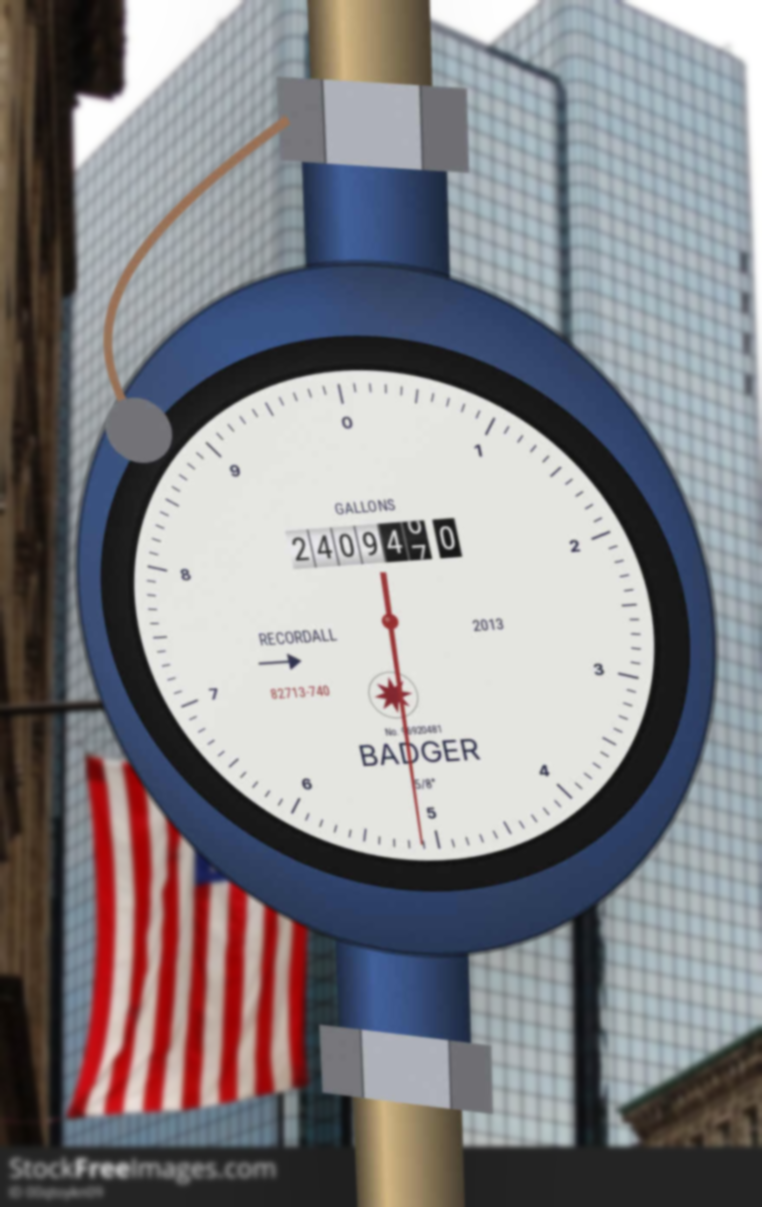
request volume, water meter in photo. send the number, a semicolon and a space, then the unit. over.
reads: 2409465.1; gal
